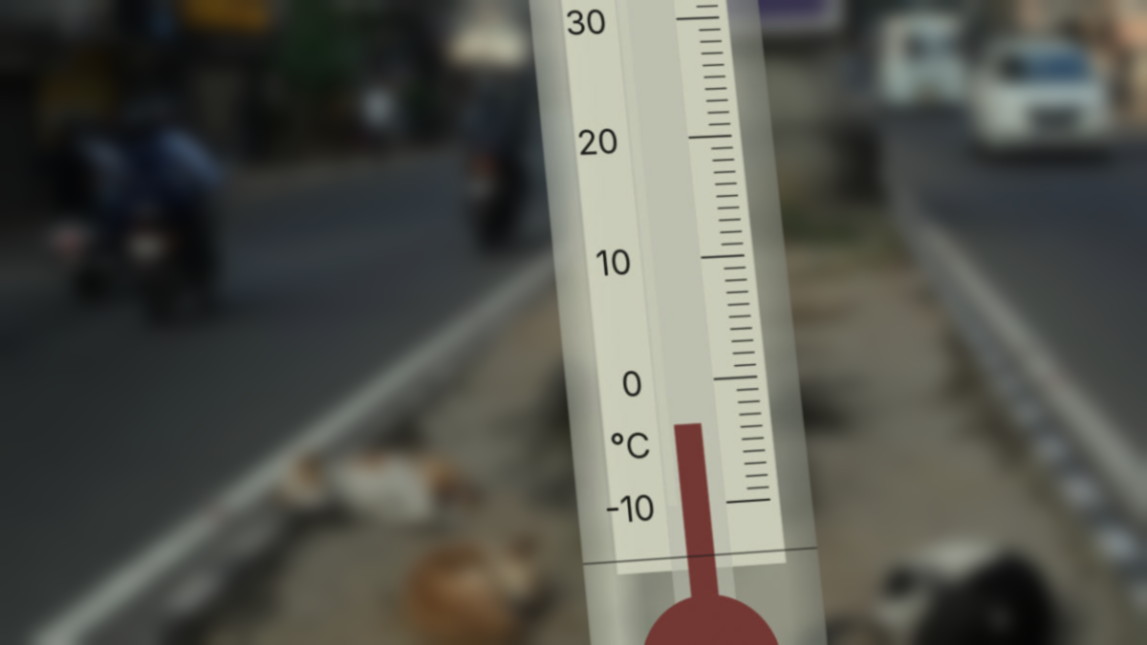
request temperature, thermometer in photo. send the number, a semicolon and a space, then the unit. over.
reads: -3.5; °C
